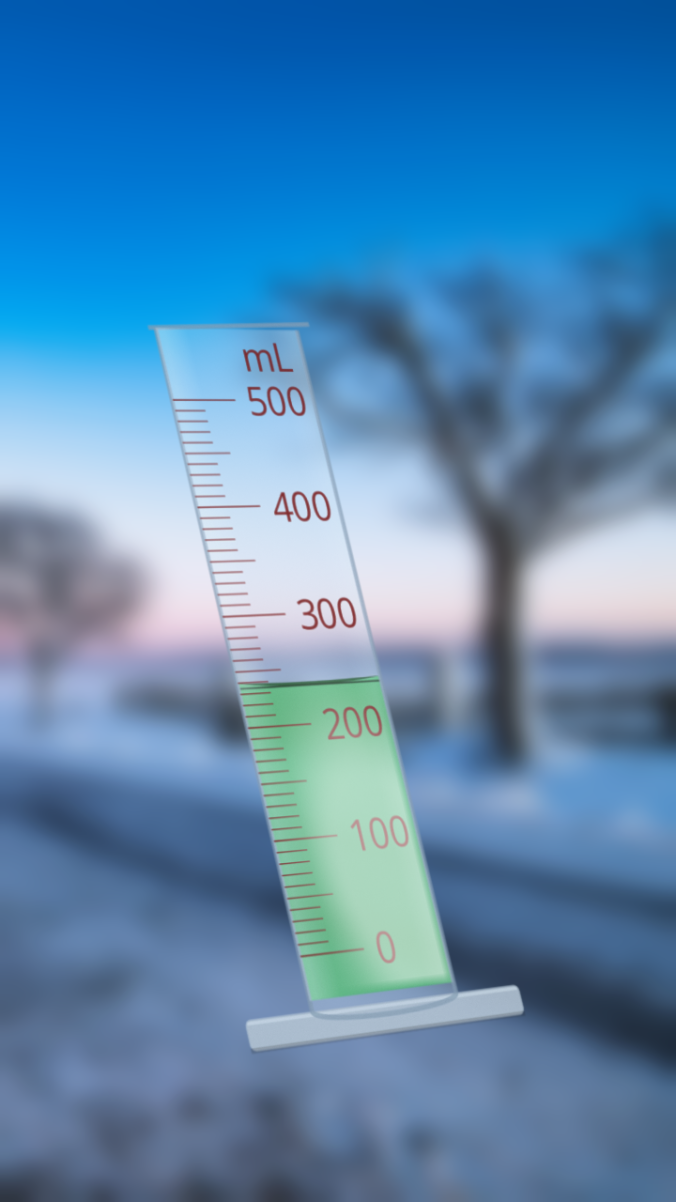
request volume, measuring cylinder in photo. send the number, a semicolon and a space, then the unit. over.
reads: 235; mL
